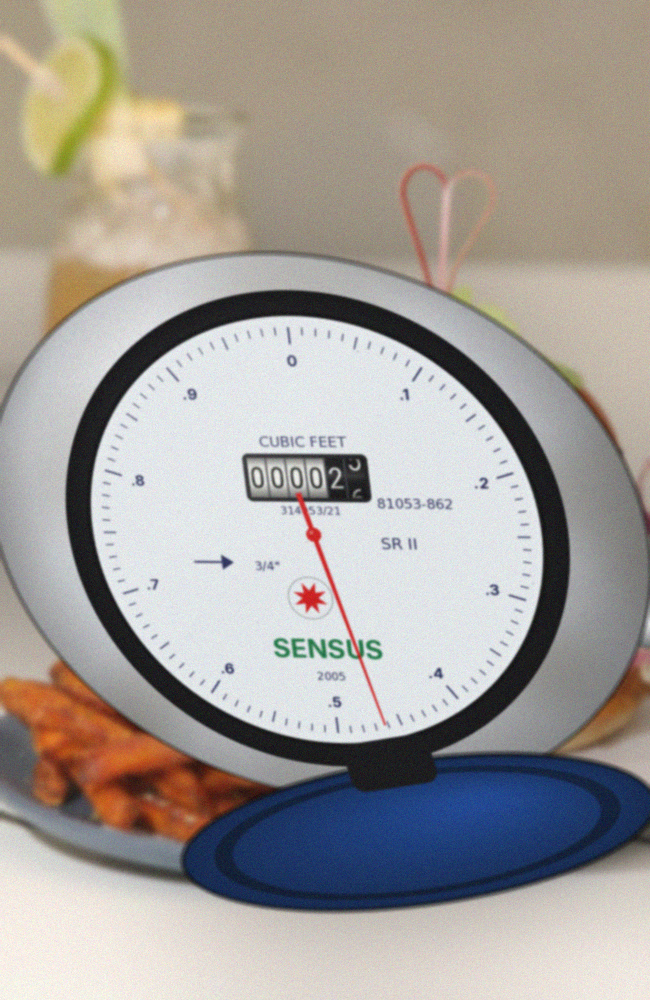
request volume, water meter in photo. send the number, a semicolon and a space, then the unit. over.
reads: 25.46; ft³
